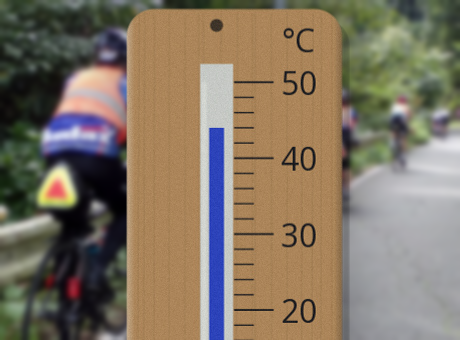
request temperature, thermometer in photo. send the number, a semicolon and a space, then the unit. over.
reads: 44; °C
